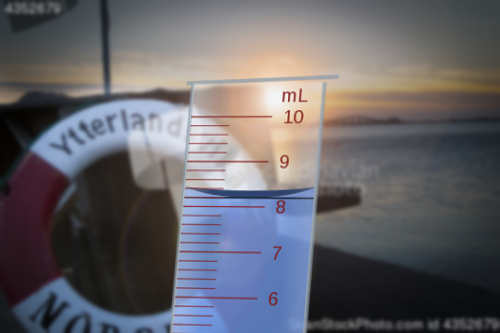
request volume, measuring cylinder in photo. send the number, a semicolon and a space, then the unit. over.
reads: 8.2; mL
